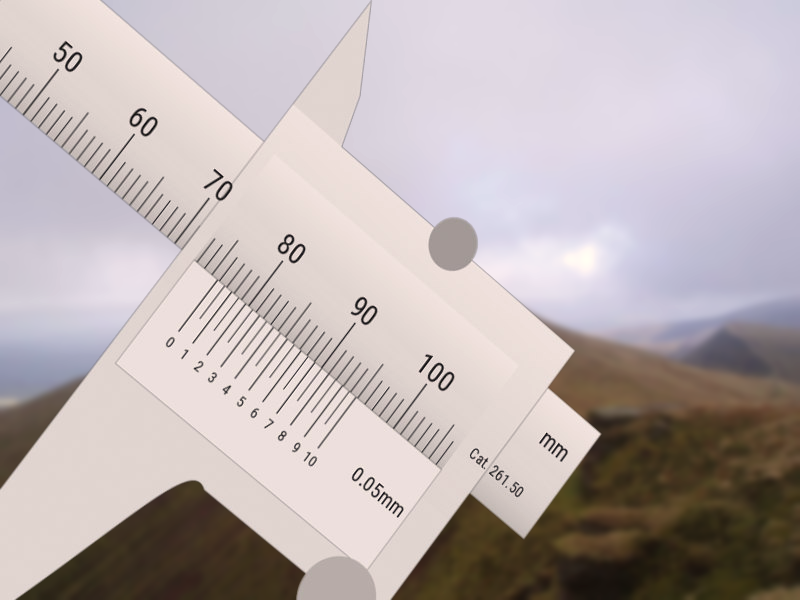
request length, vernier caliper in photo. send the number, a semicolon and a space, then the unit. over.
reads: 75.8; mm
